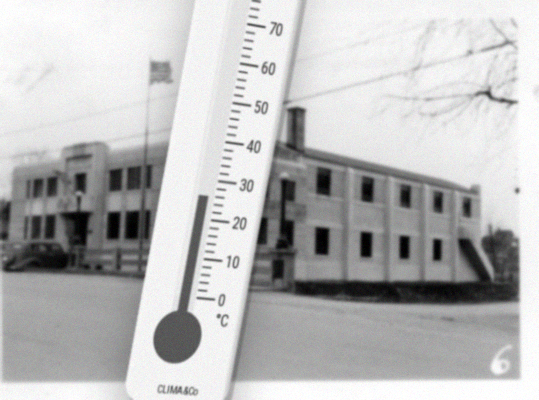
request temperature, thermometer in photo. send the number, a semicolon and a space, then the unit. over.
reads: 26; °C
